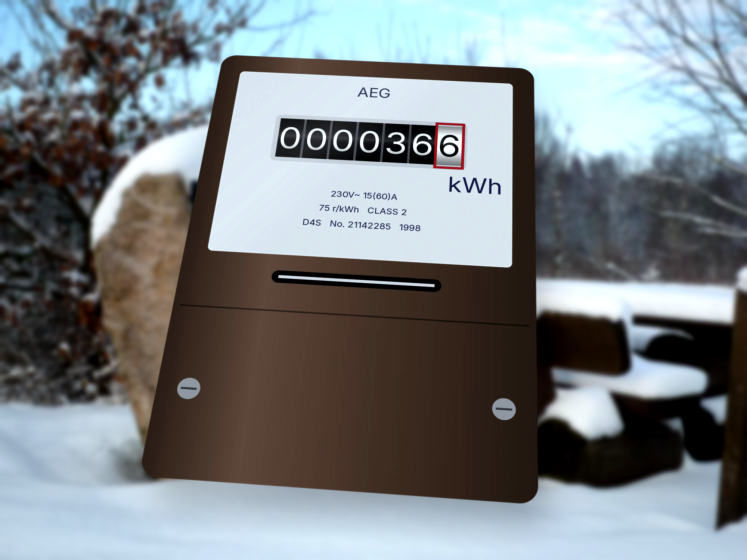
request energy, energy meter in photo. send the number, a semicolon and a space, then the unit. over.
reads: 36.6; kWh
